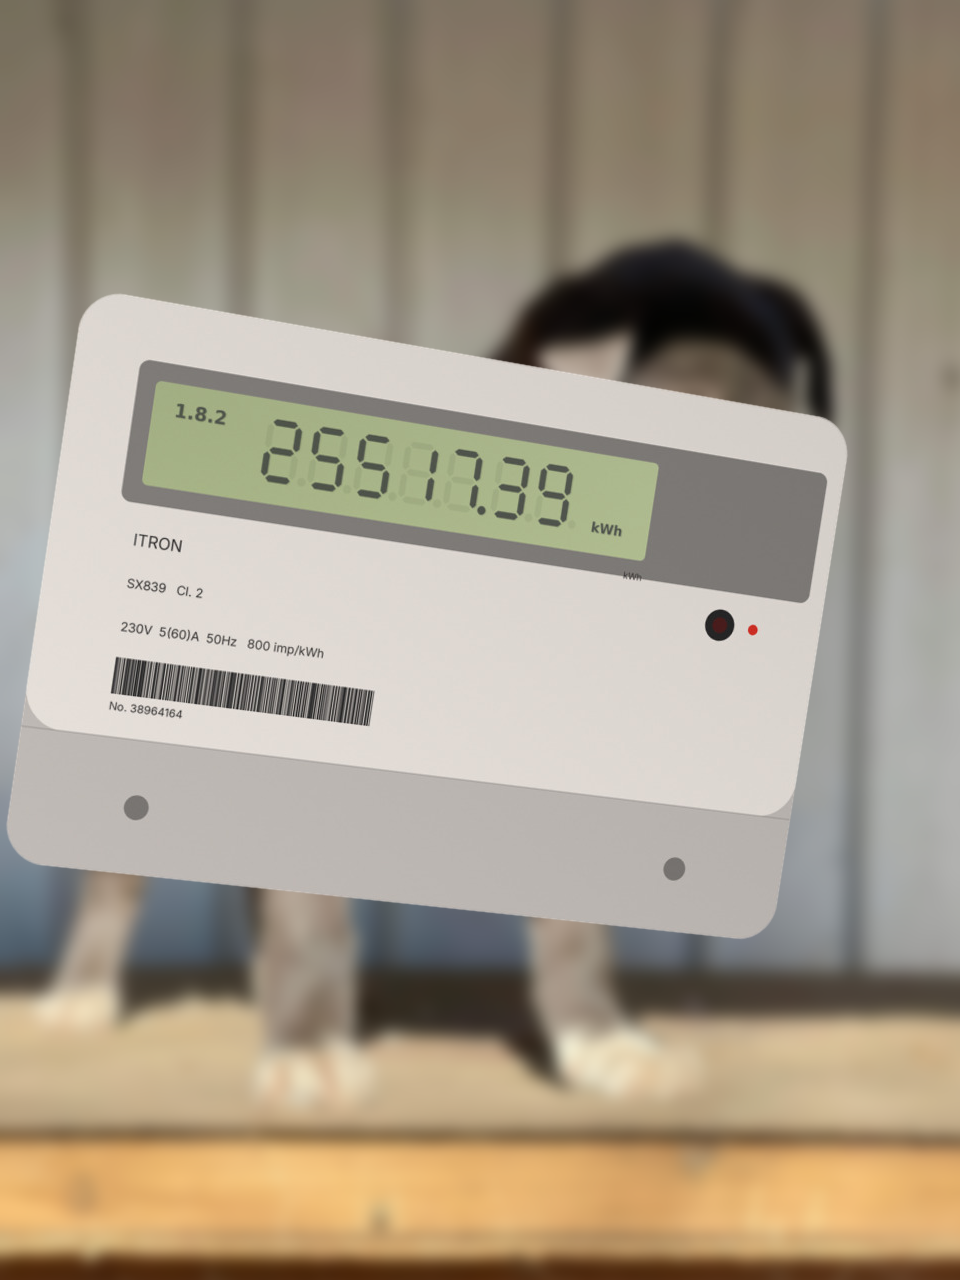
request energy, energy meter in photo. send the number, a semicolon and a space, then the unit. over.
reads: 25517.39; kWh
